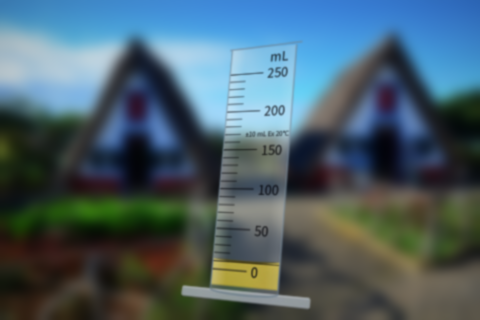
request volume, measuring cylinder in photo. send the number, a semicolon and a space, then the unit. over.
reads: 10; mL
